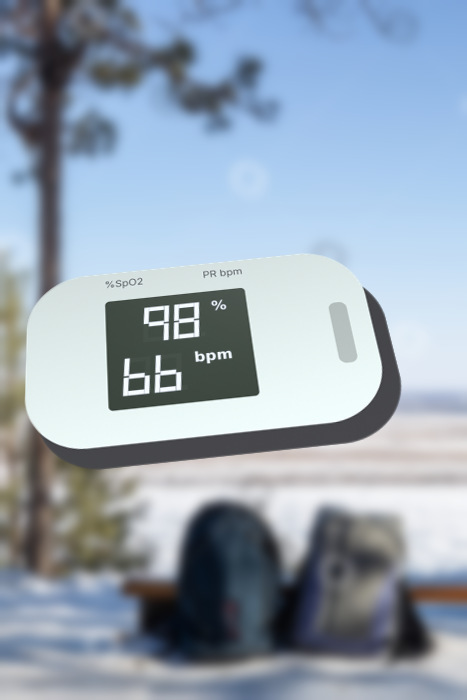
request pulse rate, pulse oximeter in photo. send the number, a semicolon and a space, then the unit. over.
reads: 66; bpm
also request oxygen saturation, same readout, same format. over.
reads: 98; %
